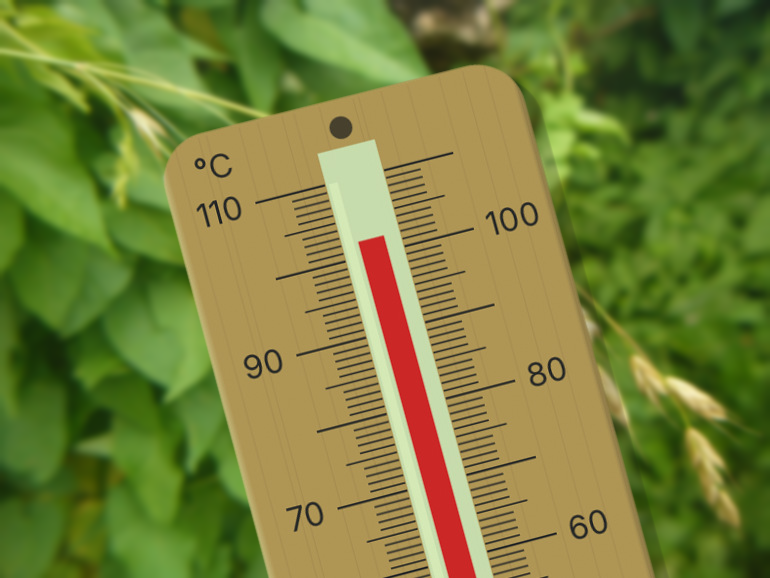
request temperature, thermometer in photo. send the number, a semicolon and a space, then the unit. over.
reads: 102; °C
